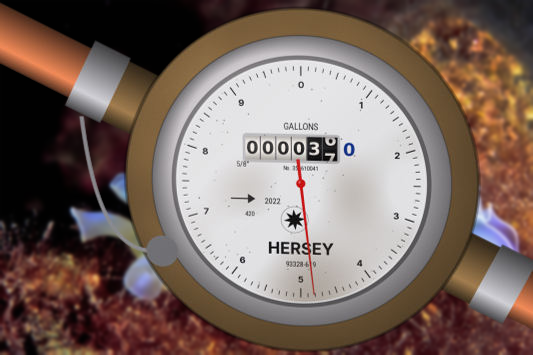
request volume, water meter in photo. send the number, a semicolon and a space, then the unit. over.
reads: 364.8; gal
